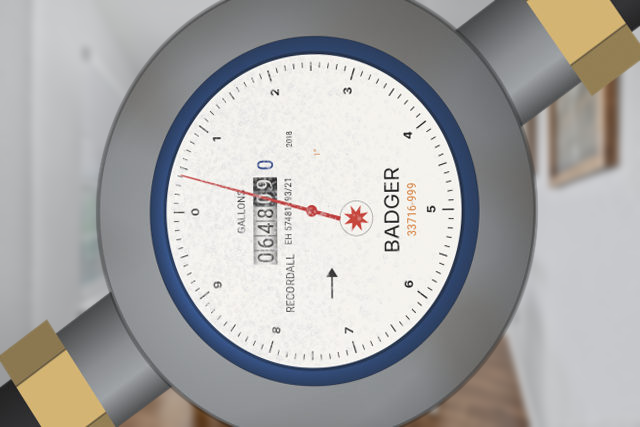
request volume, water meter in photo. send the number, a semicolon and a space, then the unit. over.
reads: 648090.4; gal
